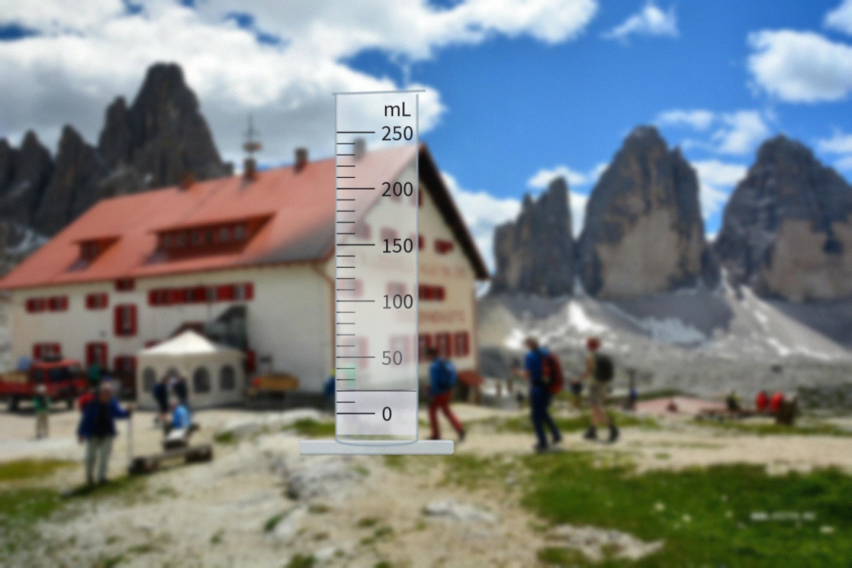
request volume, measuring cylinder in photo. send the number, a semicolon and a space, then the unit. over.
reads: 20; mL
